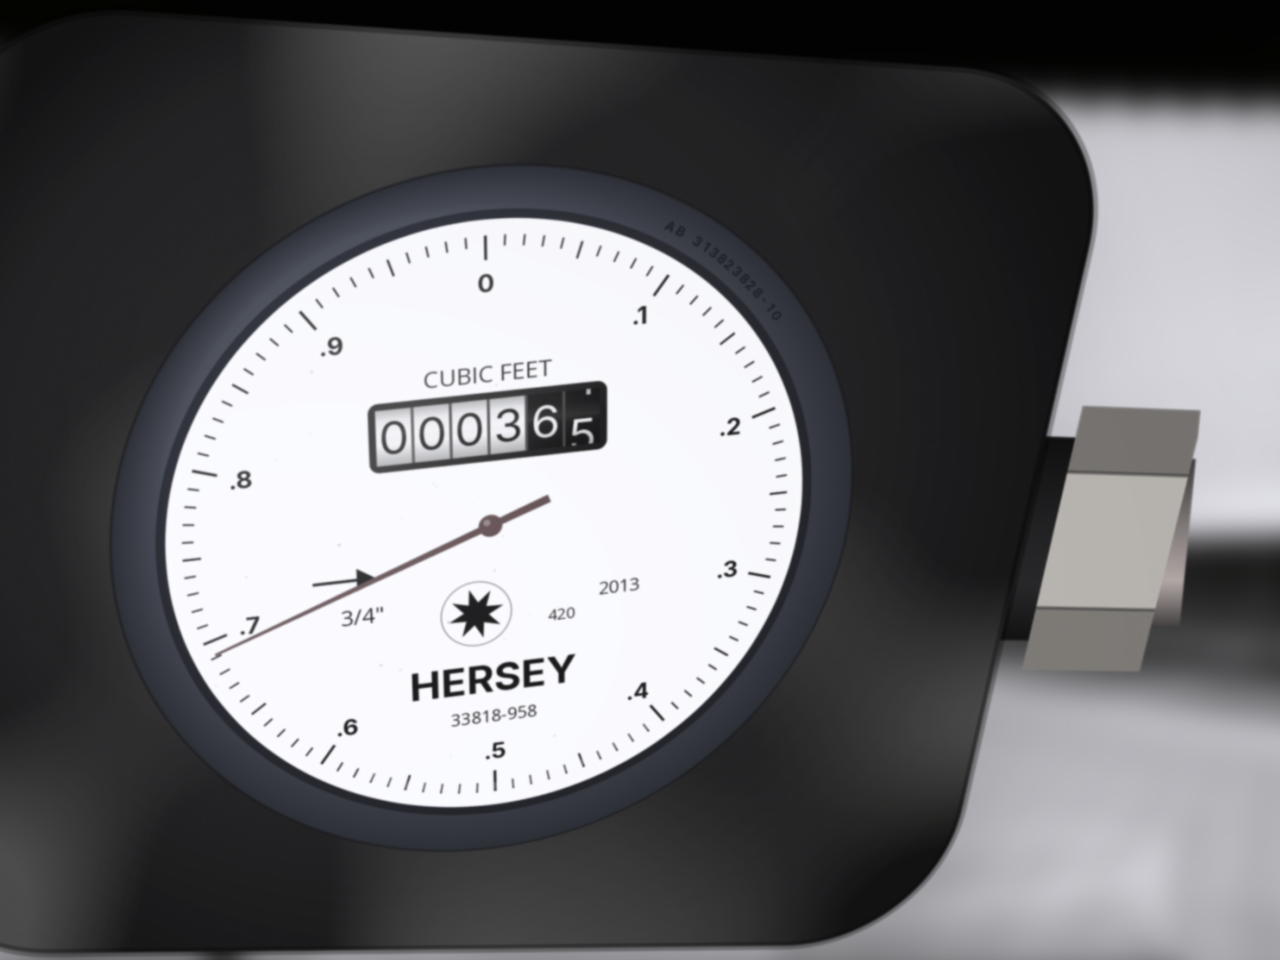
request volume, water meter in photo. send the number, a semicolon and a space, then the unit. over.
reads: 364.69; ft³
